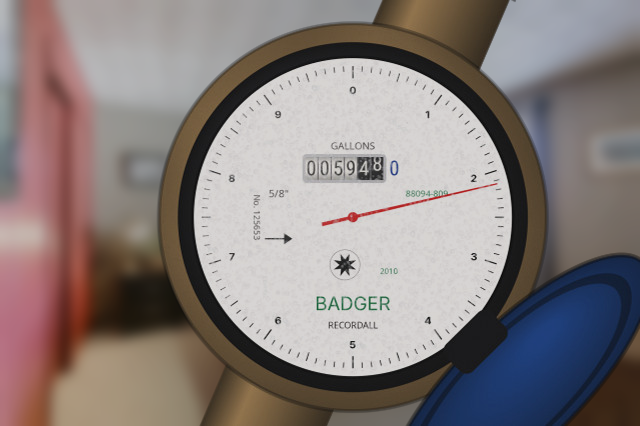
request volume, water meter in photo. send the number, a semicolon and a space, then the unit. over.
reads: 59482.1; gal
